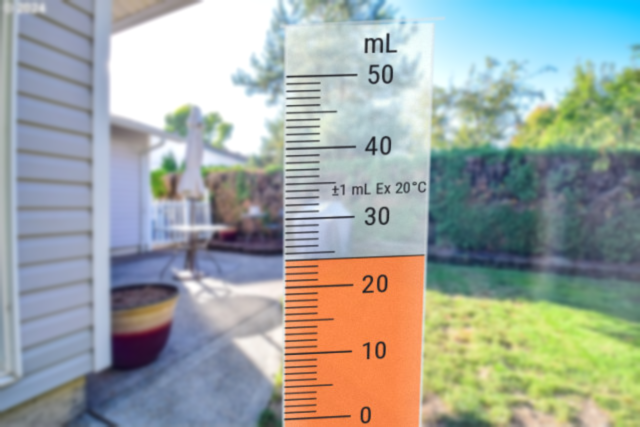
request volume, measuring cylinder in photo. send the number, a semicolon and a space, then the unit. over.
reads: 24; mL
